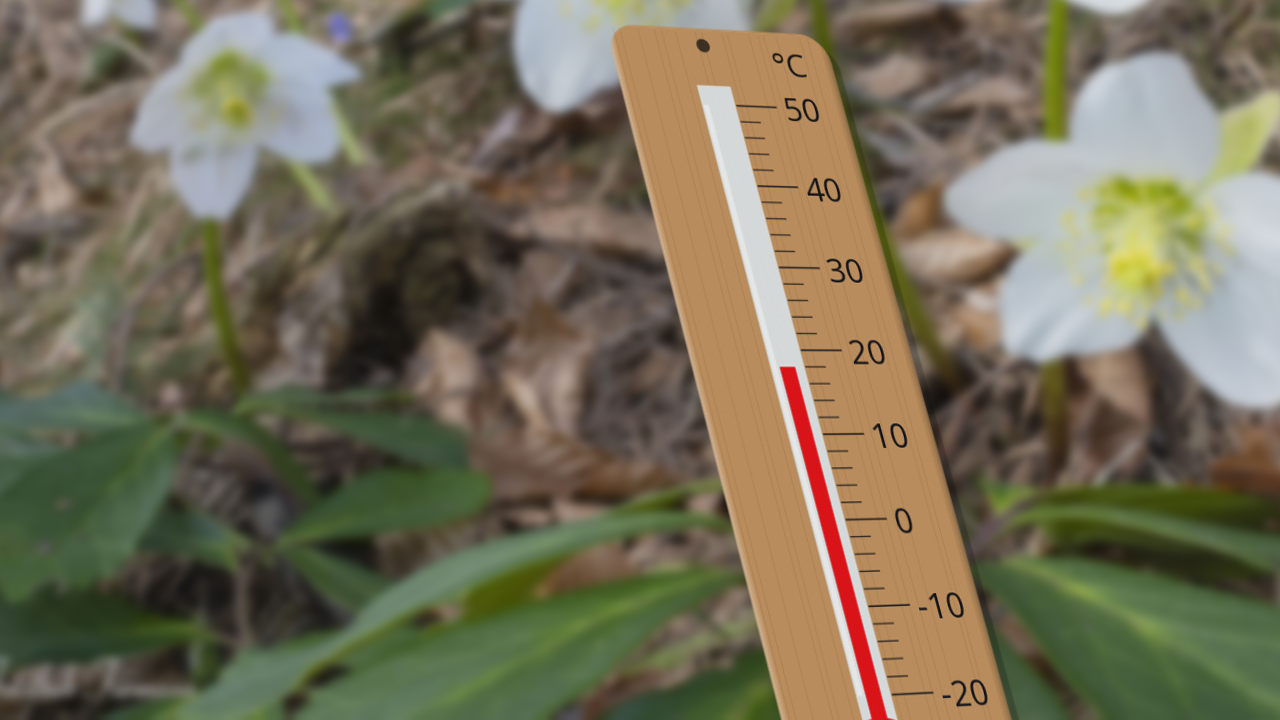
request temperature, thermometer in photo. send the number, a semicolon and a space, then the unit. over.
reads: 18; °C
